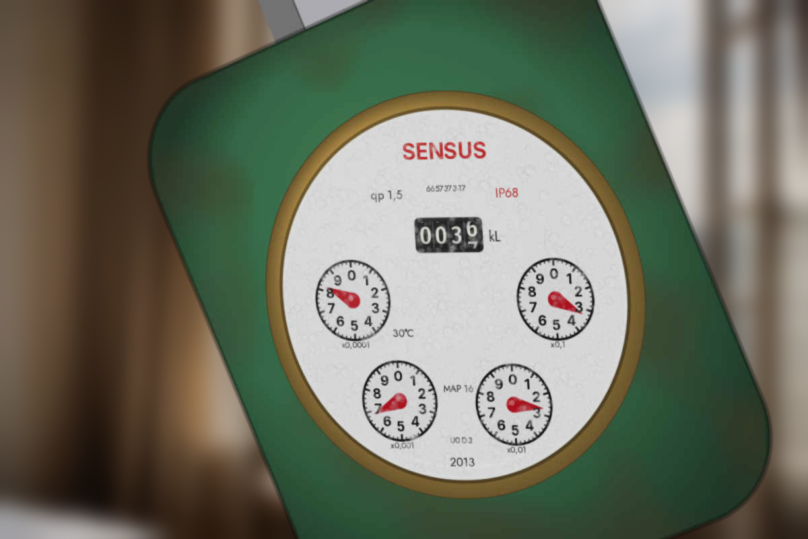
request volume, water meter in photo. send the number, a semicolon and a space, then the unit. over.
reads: 36.3268; kL
